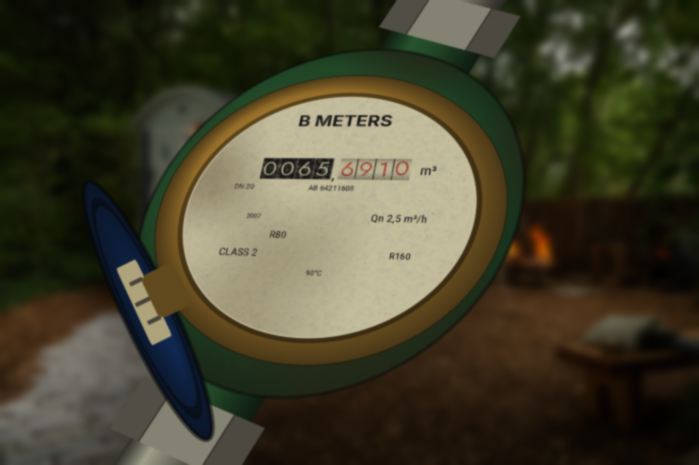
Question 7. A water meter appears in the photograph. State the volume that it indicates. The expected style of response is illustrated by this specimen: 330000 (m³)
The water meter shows 65.6910 (m³)
